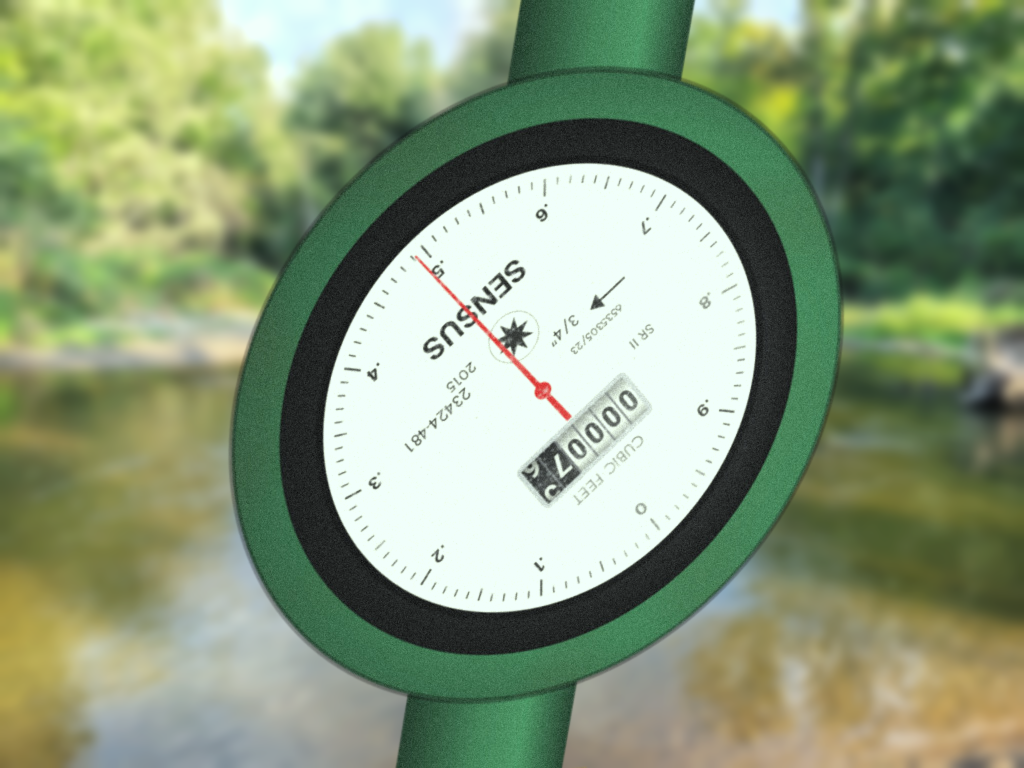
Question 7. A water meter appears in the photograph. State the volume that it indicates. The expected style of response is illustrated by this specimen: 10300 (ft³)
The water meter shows 75.49 (ft³)
